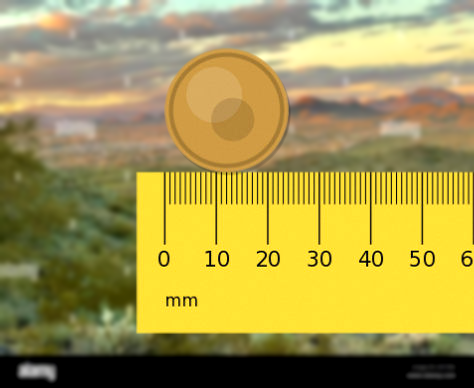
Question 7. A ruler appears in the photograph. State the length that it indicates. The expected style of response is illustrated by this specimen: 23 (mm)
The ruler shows 24 (mm)
